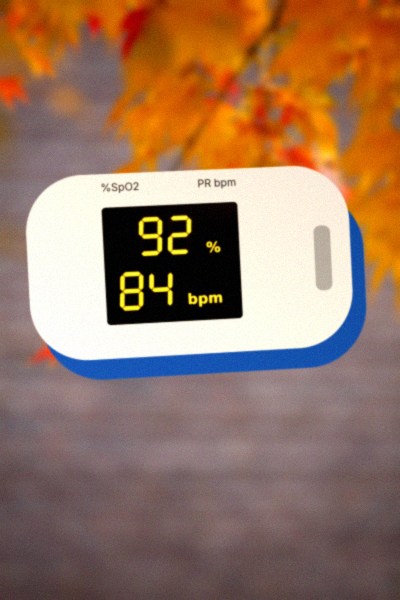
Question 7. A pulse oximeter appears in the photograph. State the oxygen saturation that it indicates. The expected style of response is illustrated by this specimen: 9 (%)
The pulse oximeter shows 92 (%)
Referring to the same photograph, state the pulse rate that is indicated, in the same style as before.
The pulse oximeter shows 84 (bpm)
